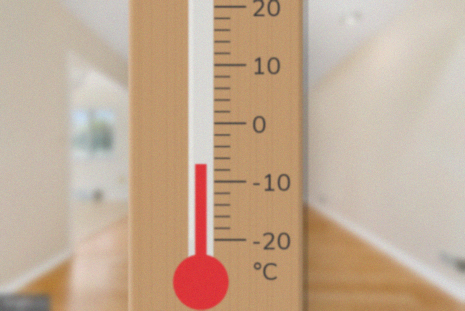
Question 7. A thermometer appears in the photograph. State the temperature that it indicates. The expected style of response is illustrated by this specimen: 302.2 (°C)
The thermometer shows -7 (°C)
